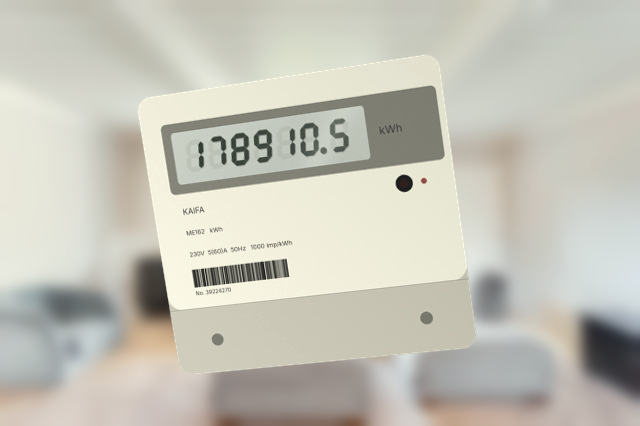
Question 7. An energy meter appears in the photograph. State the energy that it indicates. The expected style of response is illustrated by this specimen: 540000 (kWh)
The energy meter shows 178910.5 (kWh)
